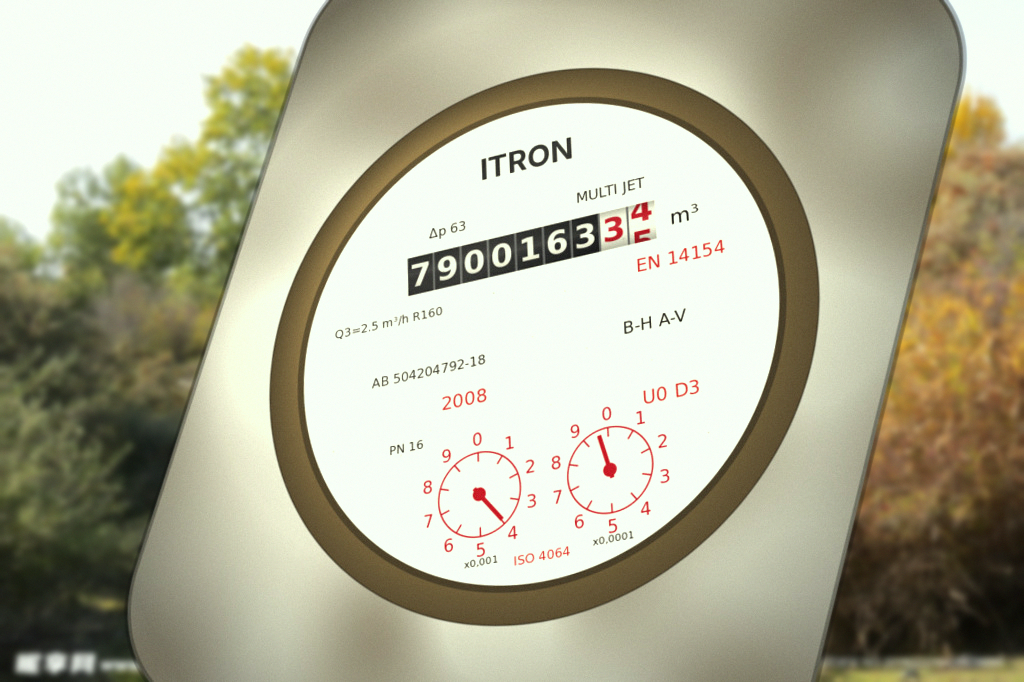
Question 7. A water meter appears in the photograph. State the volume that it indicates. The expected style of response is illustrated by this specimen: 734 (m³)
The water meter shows 7900163.3439 (m³)
